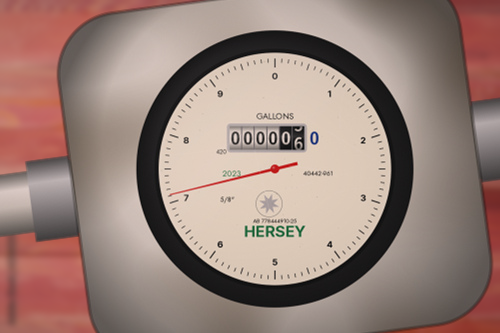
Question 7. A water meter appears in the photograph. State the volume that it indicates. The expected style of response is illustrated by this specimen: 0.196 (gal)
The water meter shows 57.1 (gal)
